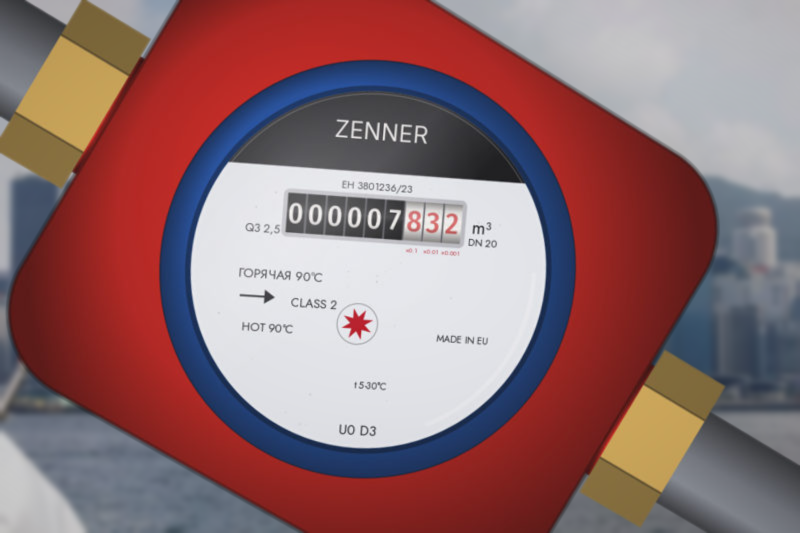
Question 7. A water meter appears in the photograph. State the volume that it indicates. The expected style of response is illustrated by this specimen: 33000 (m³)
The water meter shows 7.832 (m³)
